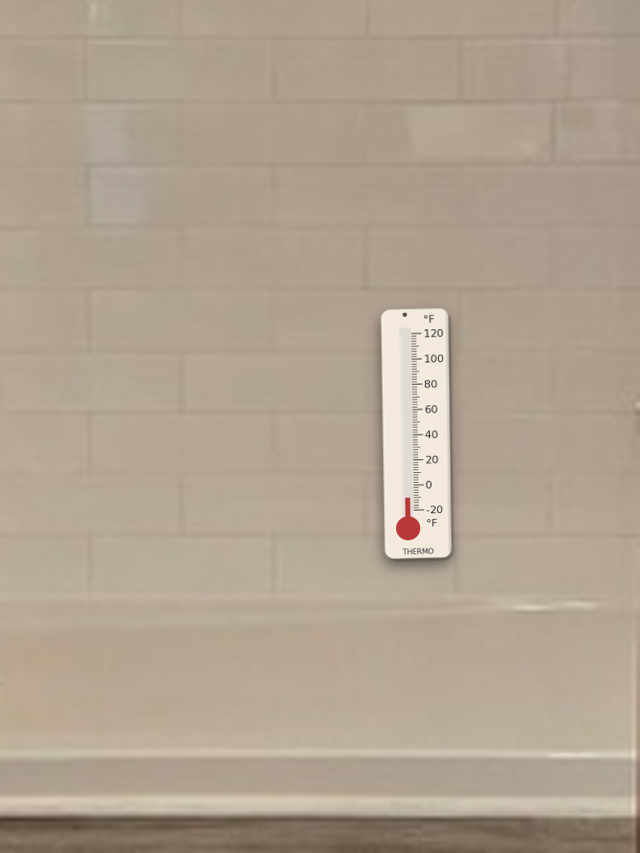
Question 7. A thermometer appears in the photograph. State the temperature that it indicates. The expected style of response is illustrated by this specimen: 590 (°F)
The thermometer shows -10 (°F)
